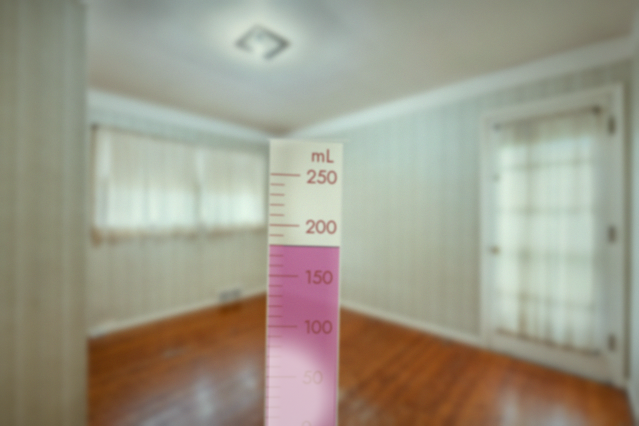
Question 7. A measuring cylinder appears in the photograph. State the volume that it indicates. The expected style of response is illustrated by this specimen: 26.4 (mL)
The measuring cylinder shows 180 (mL)
